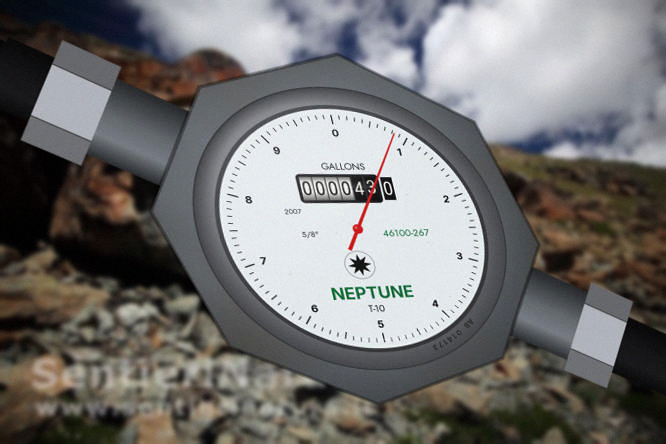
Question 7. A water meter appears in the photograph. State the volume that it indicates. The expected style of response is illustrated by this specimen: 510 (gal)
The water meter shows 430.8 (gal)
